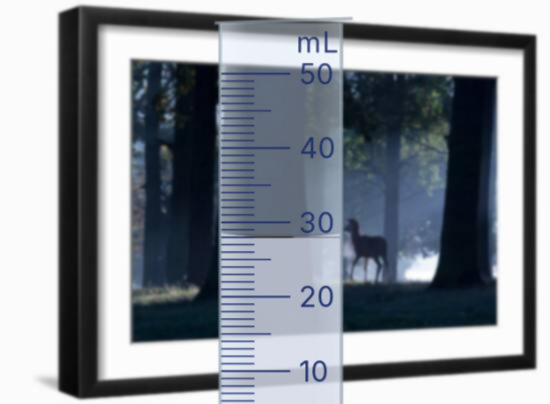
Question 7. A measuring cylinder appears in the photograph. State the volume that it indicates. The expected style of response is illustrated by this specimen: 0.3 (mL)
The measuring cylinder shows 28 (mL)
